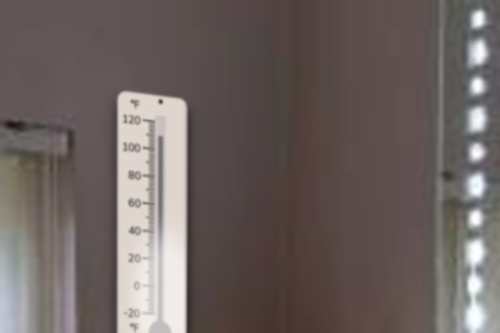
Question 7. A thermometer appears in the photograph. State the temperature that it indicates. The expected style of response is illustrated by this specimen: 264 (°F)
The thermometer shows 110 (°F)
